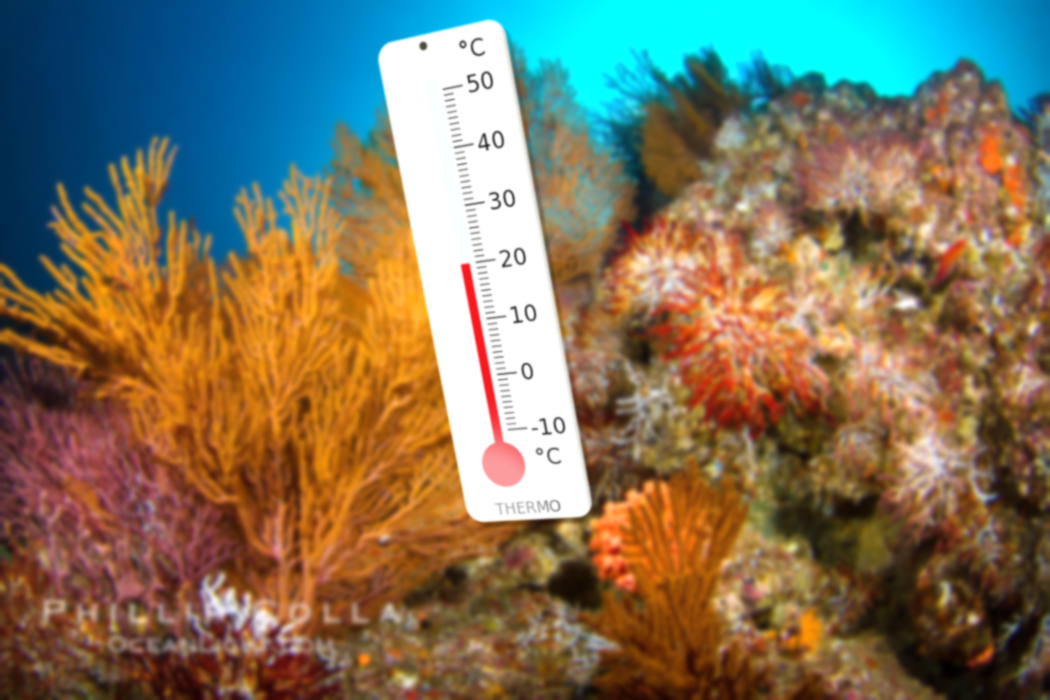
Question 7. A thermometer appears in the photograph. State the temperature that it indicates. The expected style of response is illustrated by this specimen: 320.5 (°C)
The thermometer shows 20 (°C)
